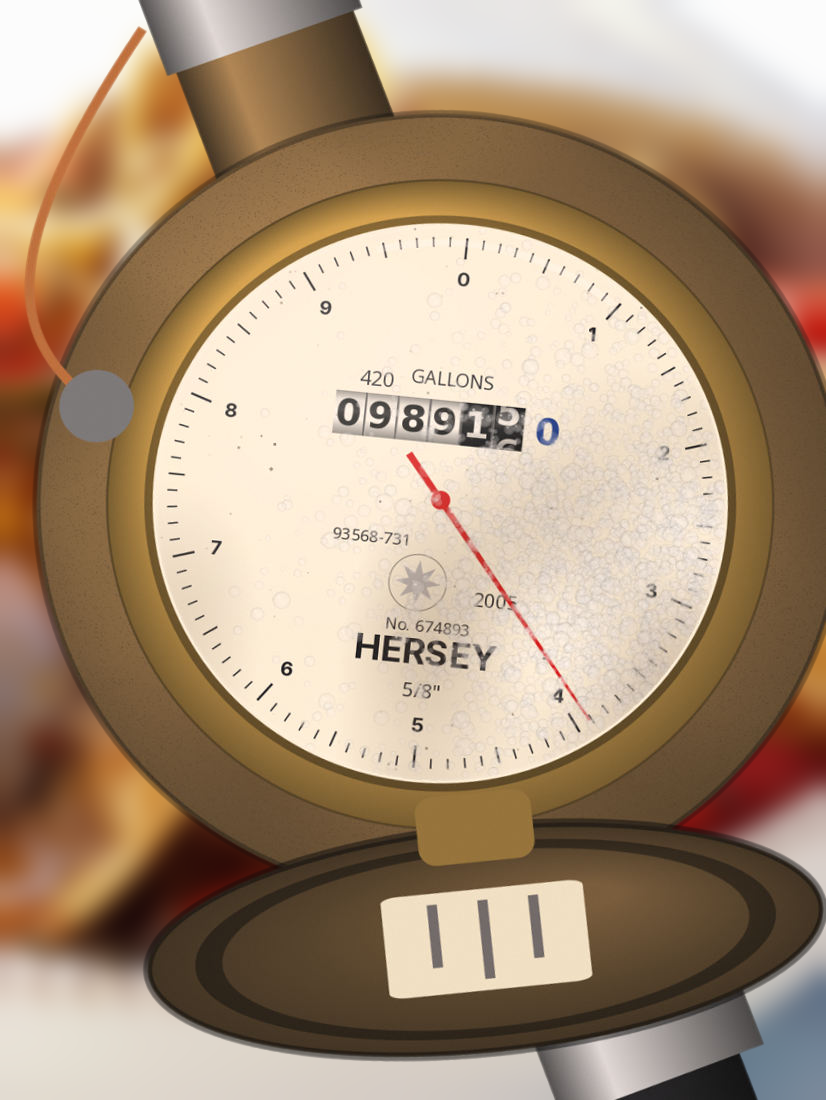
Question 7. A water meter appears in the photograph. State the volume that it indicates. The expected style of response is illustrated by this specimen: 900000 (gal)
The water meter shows 989153.9 (gal)
